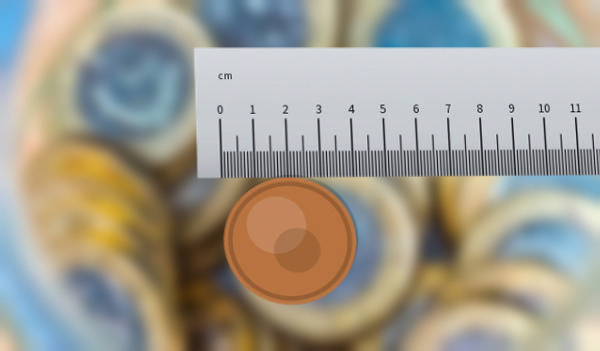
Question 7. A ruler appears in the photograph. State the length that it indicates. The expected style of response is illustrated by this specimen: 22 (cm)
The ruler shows 4 (cm)
